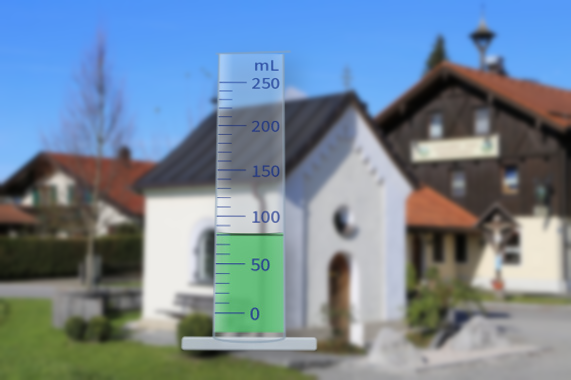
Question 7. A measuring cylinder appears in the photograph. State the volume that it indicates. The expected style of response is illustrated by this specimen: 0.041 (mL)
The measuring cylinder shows 80 (mL)
